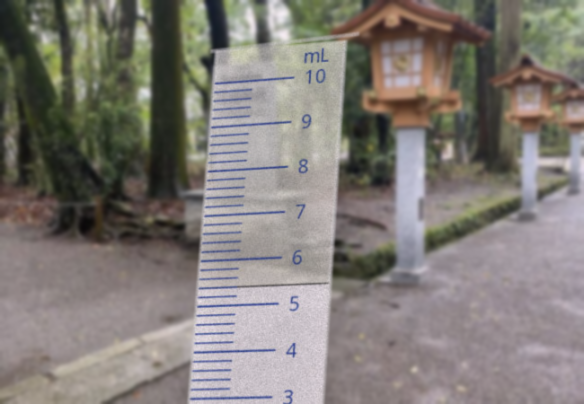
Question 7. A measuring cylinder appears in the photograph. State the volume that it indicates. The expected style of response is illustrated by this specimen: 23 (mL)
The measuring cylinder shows 5.4 (mL)
